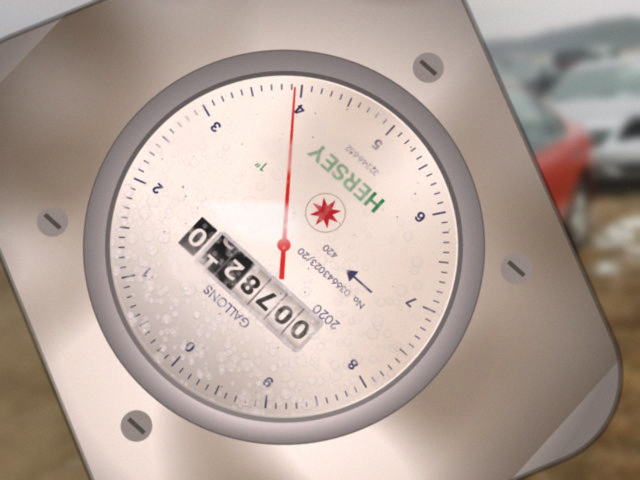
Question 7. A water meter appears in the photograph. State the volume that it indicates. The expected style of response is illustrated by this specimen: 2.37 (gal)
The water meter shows 78213.9 (gal)
